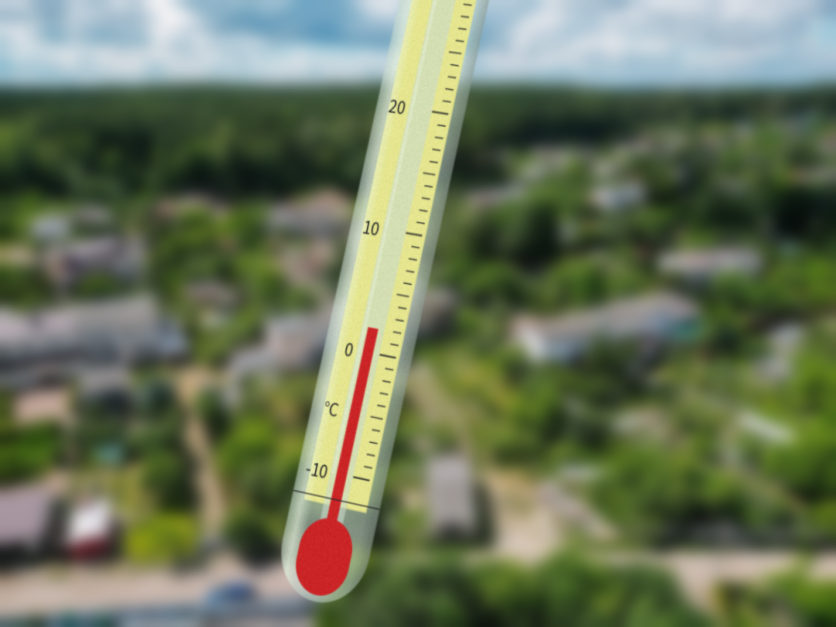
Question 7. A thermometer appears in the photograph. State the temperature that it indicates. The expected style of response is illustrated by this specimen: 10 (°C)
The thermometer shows 2 (°C)
